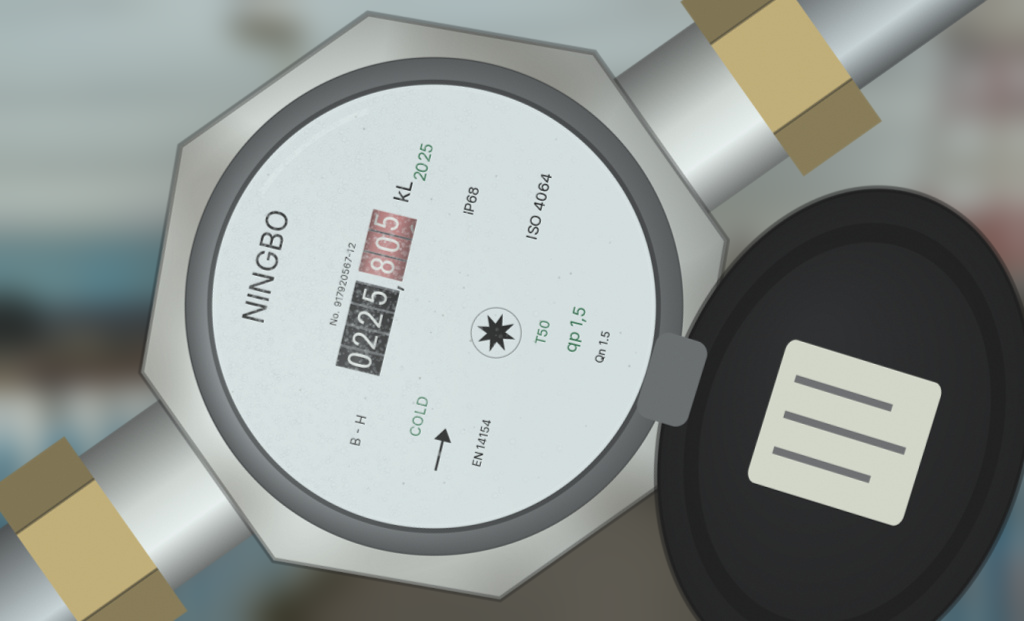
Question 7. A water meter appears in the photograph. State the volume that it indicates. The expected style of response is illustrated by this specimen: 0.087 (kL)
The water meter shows 225.805 (kL)
